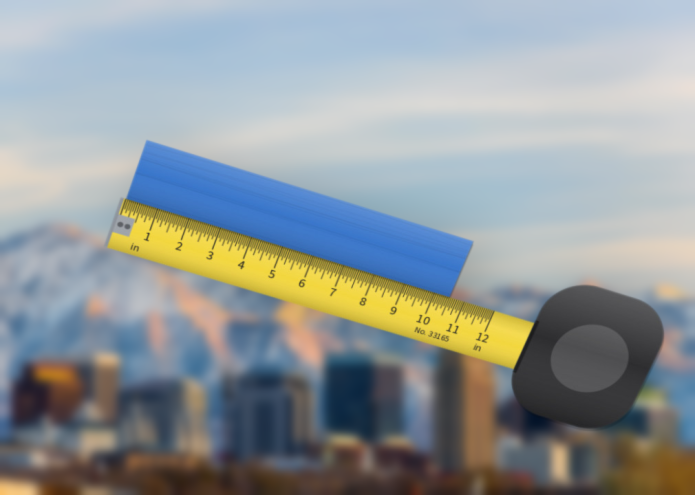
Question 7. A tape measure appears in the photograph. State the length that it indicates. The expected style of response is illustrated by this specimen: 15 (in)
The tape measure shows 10.5 (in)
